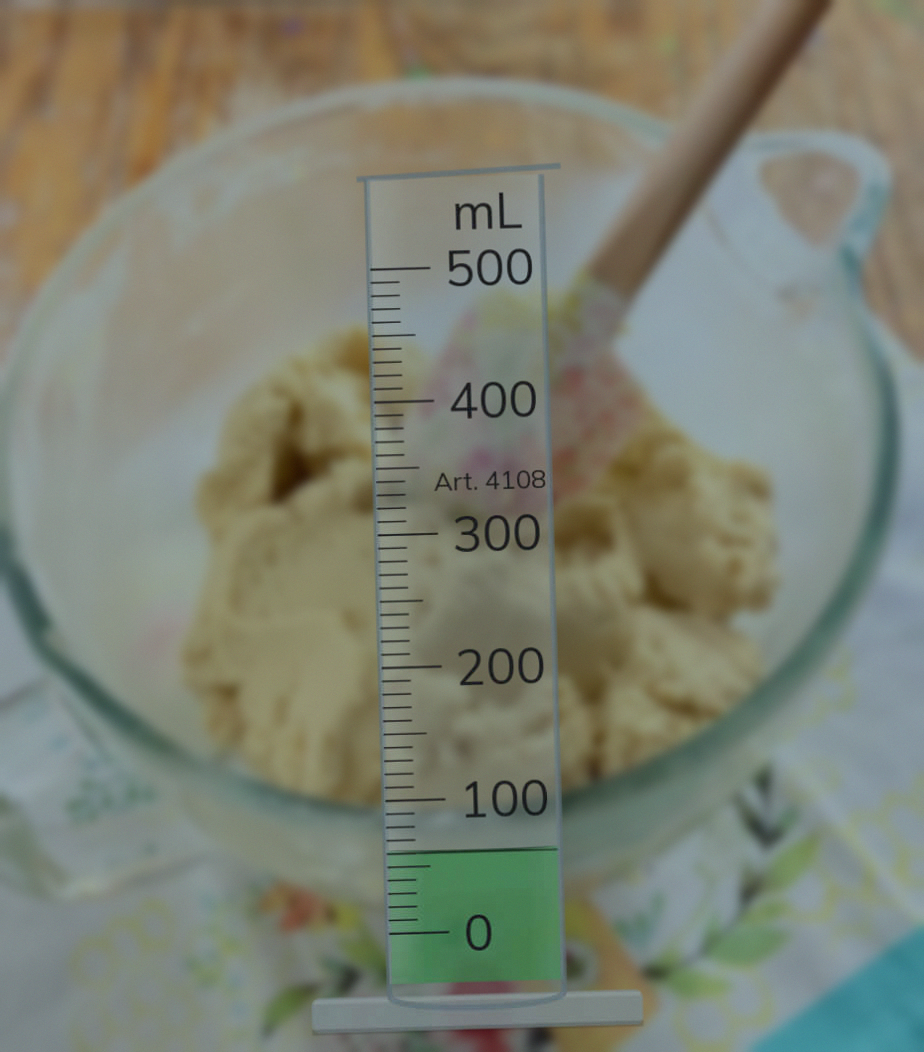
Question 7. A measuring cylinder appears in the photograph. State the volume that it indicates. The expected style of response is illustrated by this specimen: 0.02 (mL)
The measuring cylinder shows 60 (mL)
